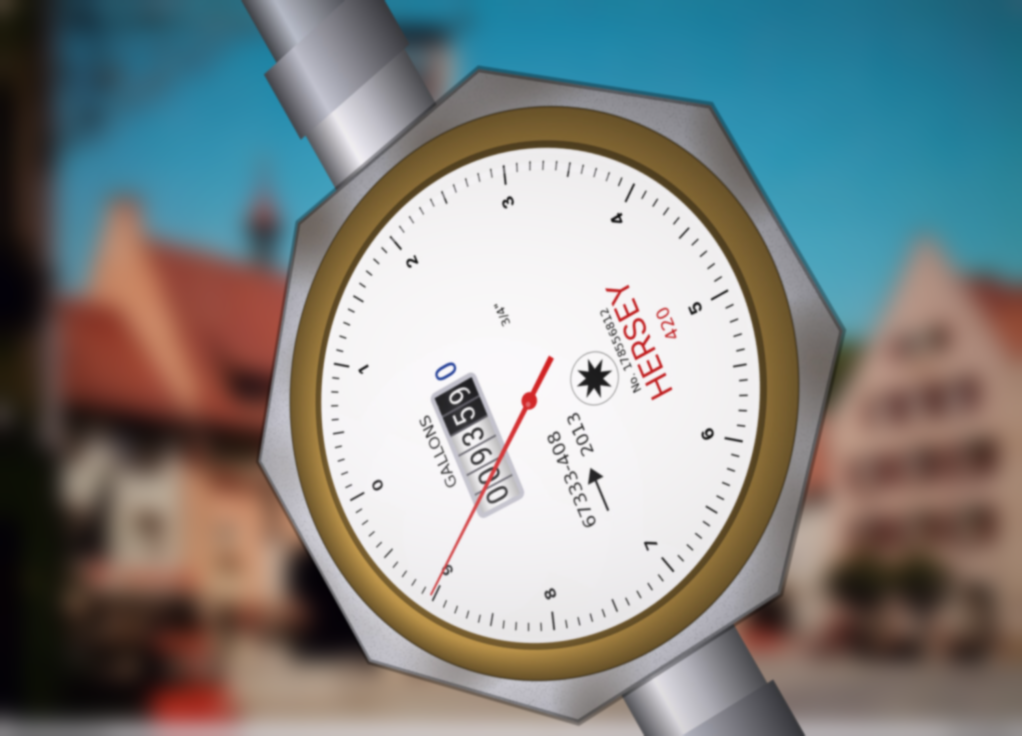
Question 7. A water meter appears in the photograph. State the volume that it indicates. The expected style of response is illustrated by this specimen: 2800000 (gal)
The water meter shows 93589.0 (gal)
